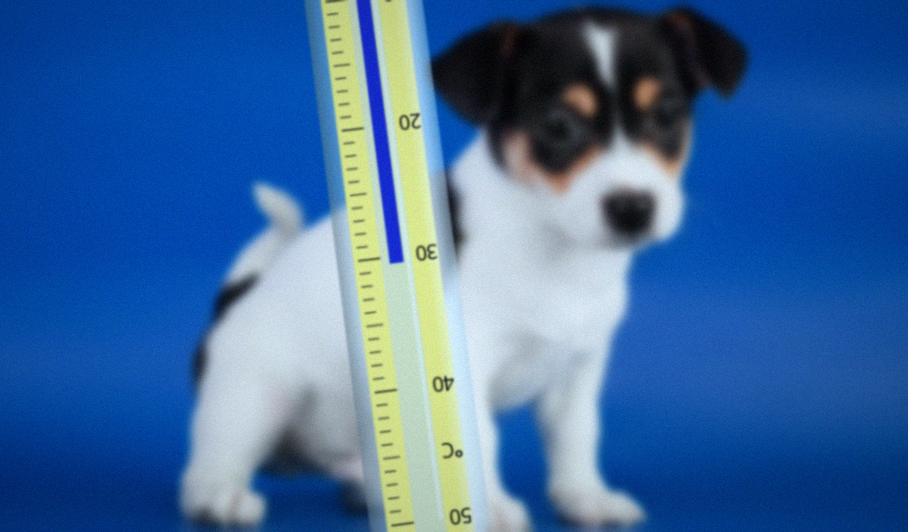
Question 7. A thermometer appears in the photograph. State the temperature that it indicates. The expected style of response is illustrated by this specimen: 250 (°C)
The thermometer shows 30.5 (°C)
